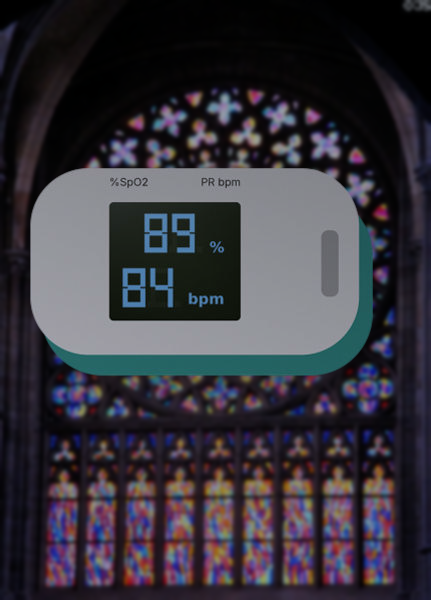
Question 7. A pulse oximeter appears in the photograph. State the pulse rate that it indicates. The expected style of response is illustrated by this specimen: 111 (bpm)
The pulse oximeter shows 84 (bpm)
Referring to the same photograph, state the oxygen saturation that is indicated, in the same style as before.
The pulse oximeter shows 89 (%)
